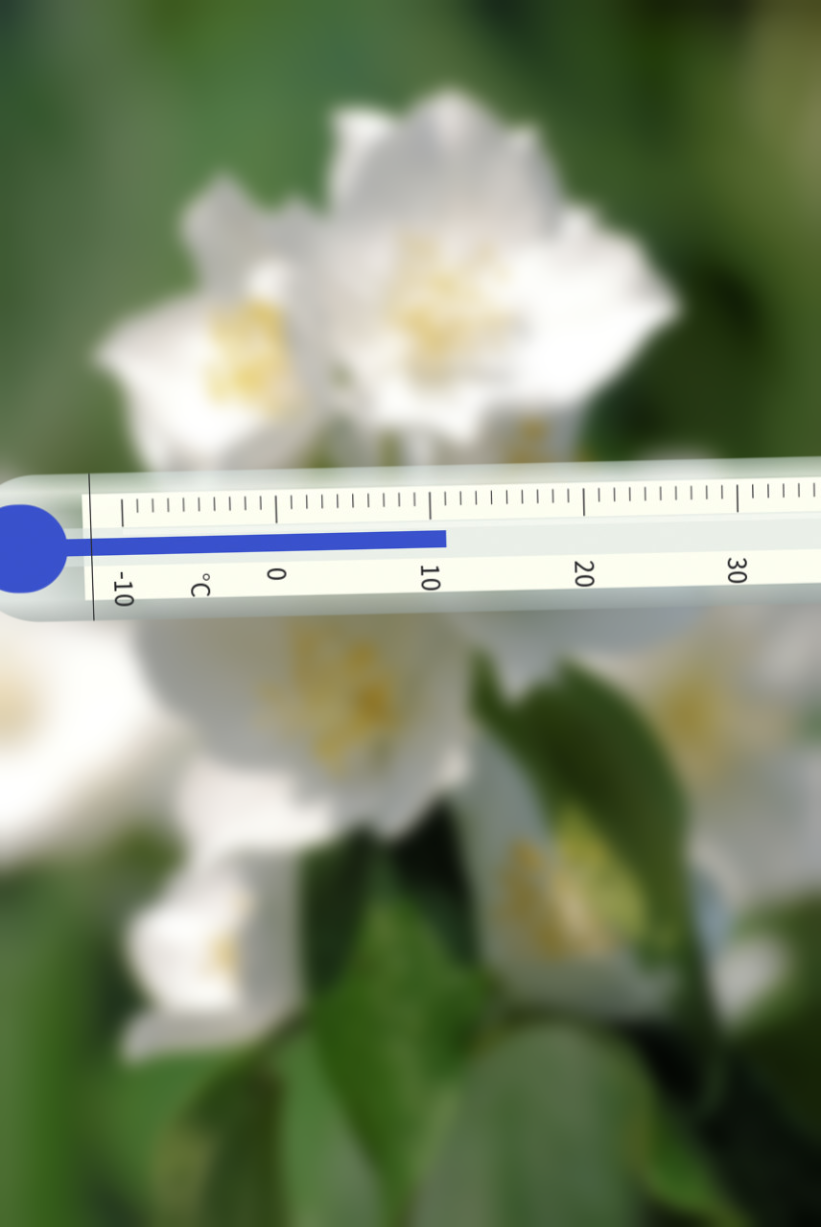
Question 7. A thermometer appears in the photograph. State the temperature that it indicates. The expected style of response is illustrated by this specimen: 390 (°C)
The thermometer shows 11 (°C)
